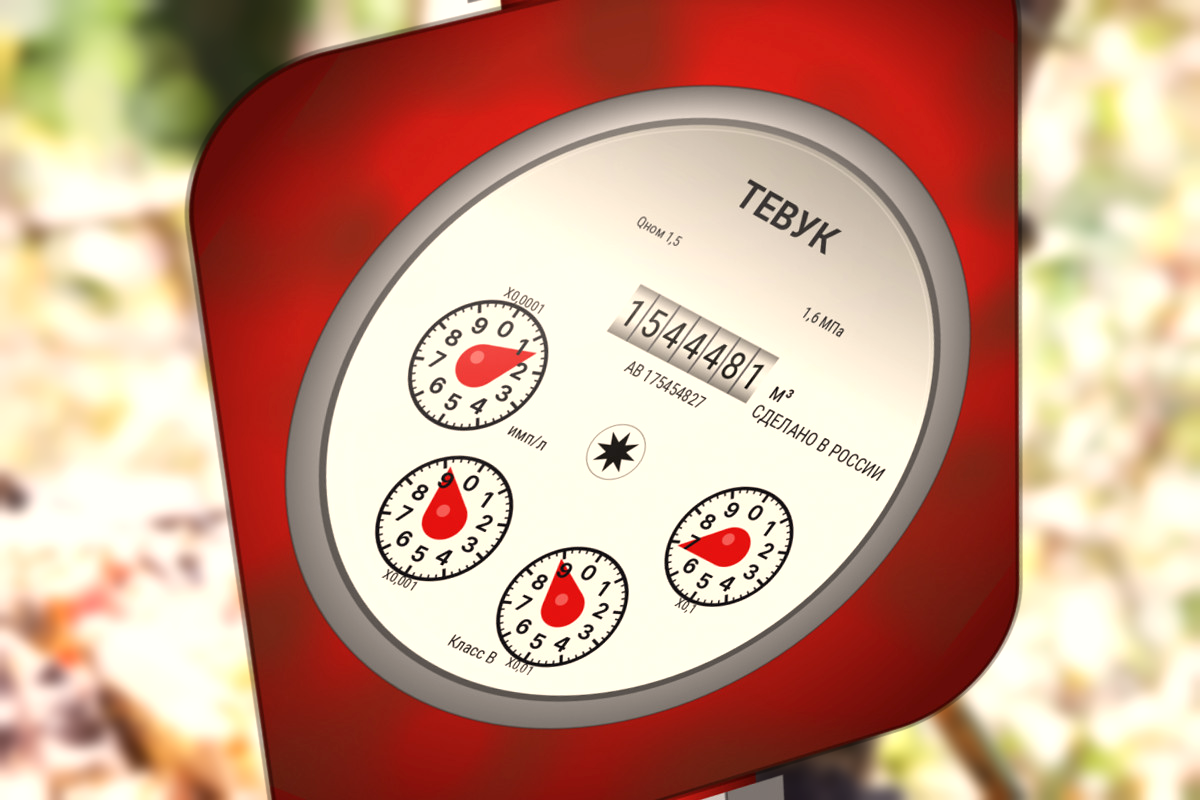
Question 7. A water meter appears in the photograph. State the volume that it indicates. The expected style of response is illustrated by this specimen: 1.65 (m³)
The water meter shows 1544481.6891 (m³)
